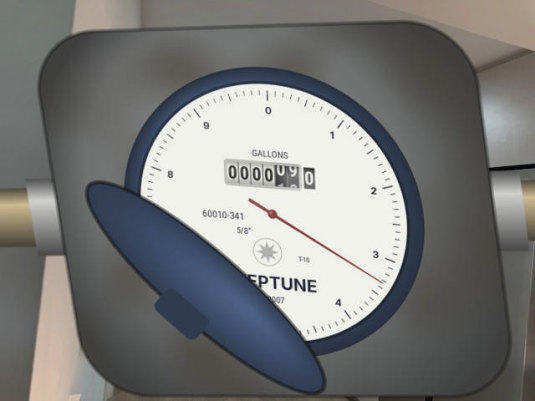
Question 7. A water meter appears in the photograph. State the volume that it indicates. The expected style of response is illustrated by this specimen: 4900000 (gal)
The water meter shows 93.3 (gal)
